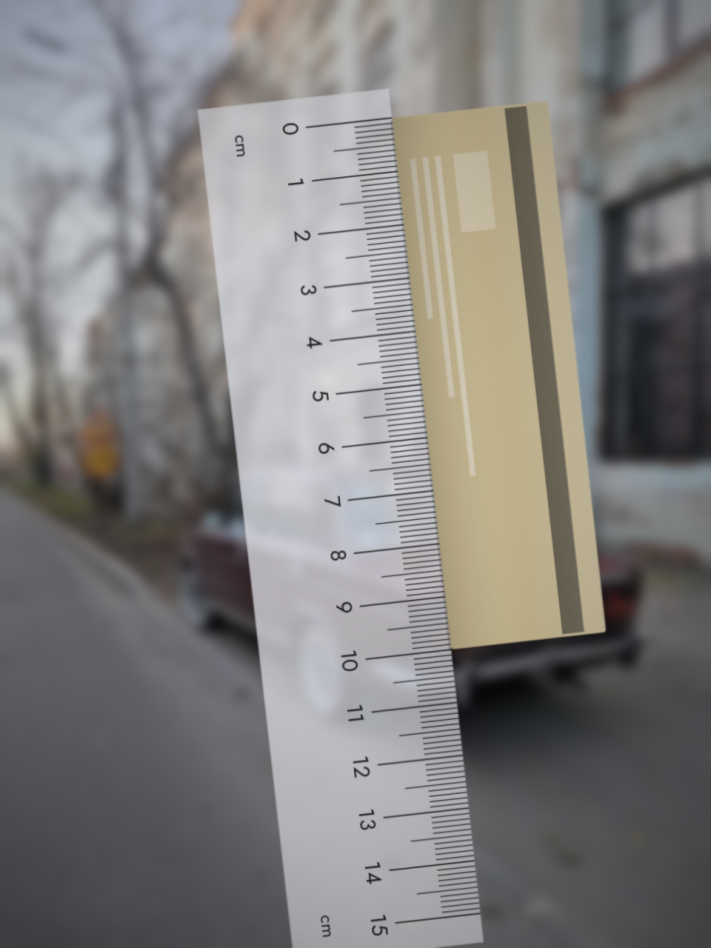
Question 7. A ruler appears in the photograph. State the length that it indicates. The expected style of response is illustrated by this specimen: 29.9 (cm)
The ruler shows 10 (cm)
